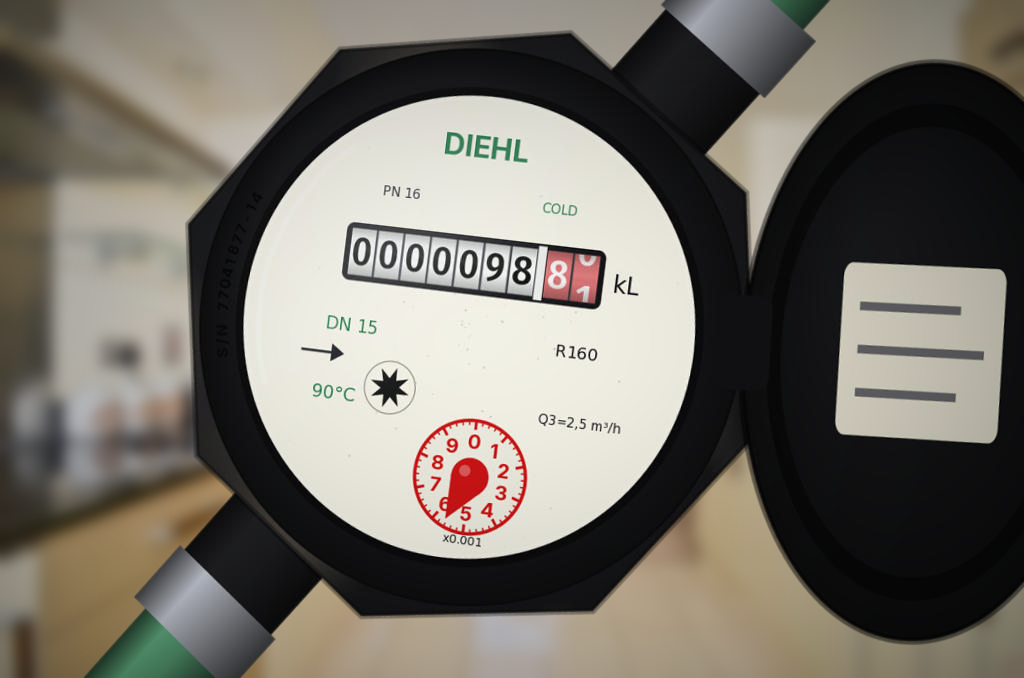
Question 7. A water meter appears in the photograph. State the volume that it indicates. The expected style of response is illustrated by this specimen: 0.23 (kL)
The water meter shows 98.805 (kL)
